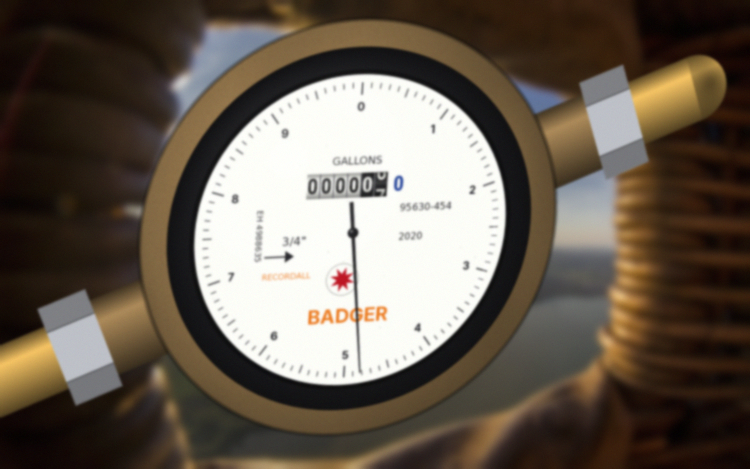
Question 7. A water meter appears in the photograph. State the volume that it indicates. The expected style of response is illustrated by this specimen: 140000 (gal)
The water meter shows 64.8 (gal)
